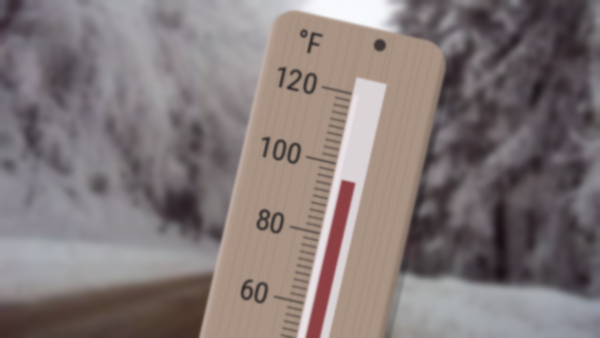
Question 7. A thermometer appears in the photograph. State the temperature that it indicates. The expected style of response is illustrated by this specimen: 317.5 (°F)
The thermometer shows 96 (°F)
